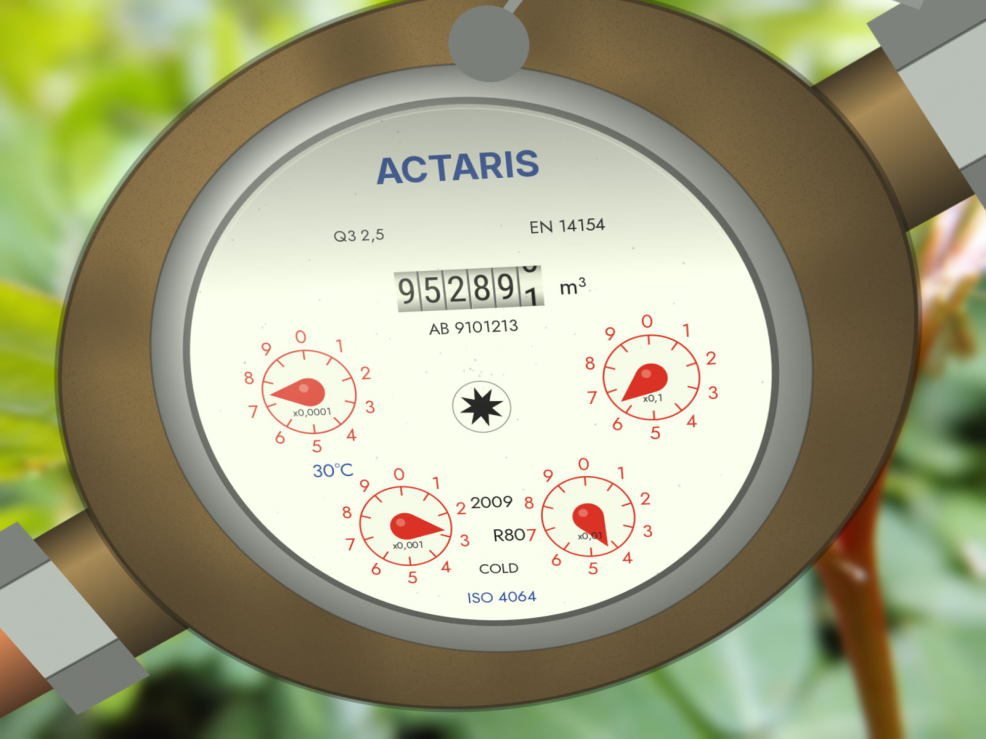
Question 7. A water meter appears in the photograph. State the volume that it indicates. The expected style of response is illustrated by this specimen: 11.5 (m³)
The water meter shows 952890.6427 (m³)
